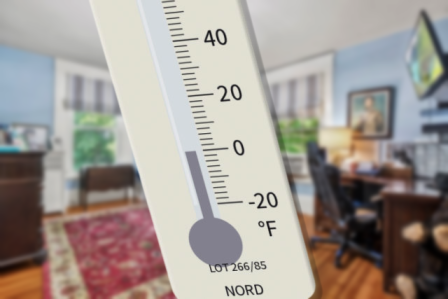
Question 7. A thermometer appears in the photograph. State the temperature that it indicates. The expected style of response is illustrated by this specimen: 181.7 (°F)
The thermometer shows 0 (°F)
